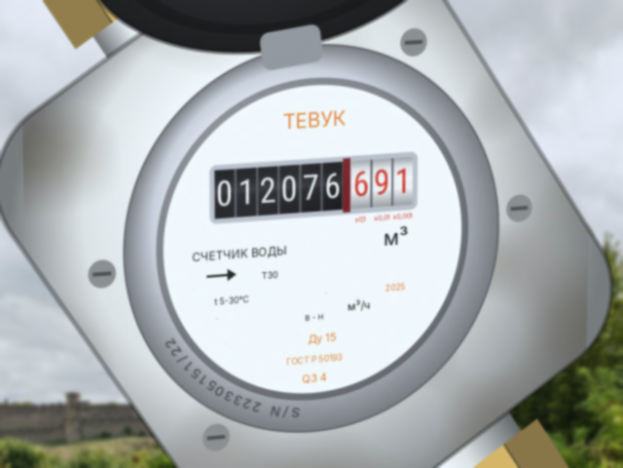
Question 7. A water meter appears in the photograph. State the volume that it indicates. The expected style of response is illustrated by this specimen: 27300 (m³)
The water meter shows 12076.691 (m³)
